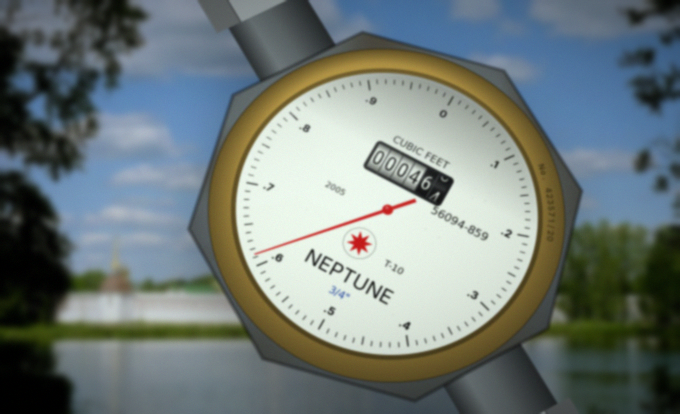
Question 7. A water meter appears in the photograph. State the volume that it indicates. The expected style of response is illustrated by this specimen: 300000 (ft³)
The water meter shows 463.61 (ft³)
